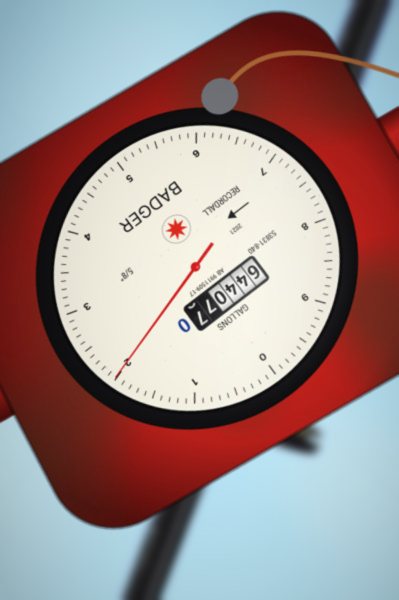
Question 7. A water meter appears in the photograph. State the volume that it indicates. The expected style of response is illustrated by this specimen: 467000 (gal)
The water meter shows 6440772.0 (gal)
